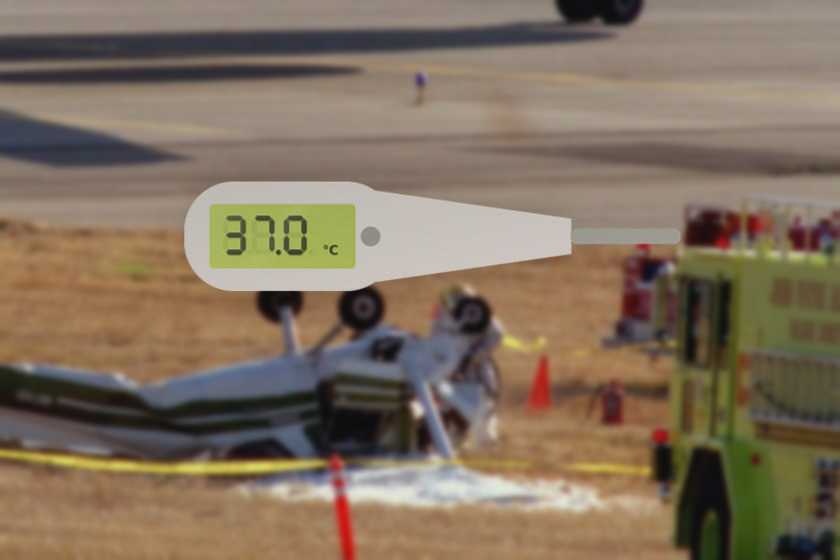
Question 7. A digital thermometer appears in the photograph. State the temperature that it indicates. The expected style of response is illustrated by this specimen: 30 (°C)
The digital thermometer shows 37.0 (°C)
